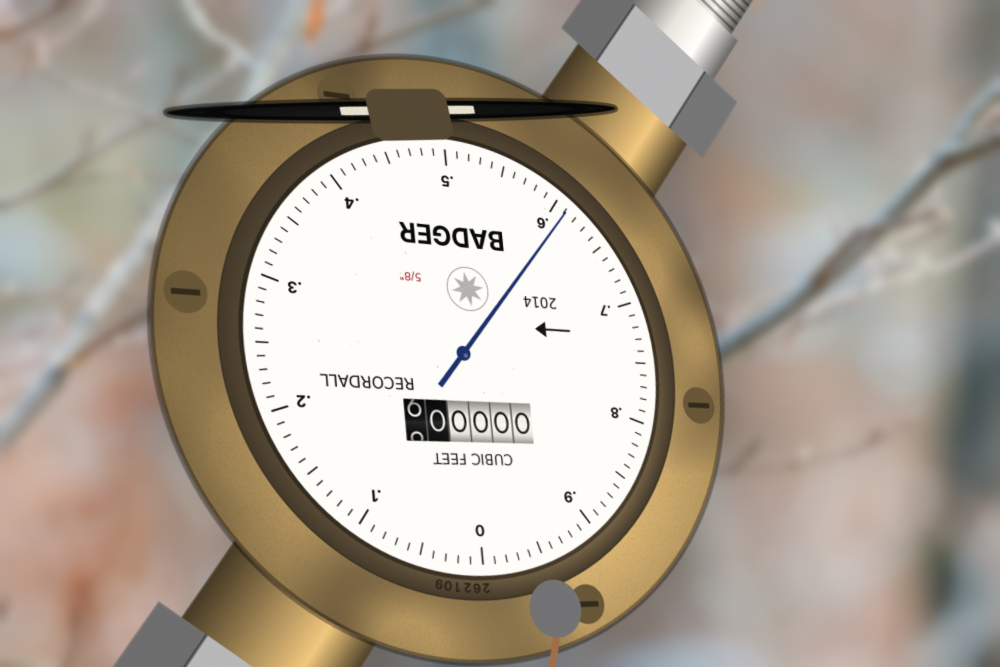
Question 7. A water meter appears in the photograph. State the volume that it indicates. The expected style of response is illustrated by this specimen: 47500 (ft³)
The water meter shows 8.61 (ft³)
